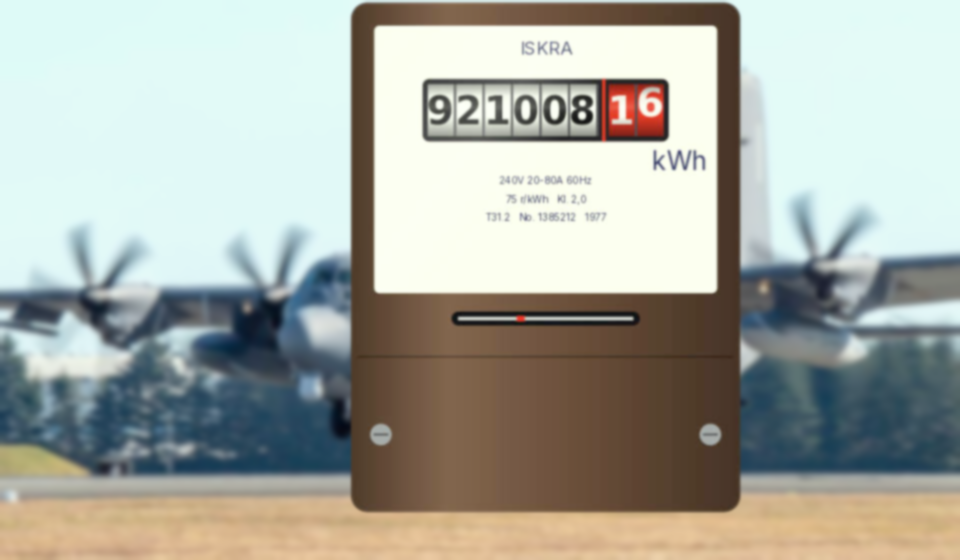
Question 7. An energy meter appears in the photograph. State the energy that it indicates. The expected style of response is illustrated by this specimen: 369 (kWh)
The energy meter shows 921008.16 (kWh)
